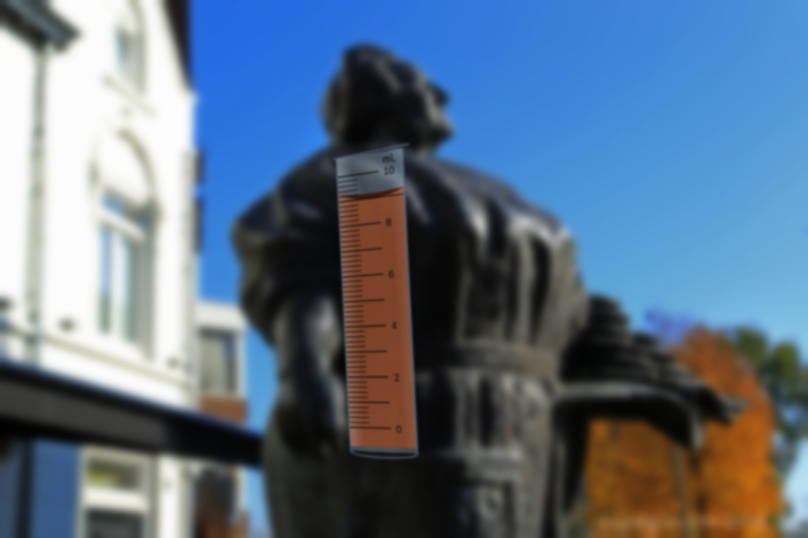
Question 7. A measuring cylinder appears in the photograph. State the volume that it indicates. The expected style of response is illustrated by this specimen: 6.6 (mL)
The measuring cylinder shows 9 (mL)
